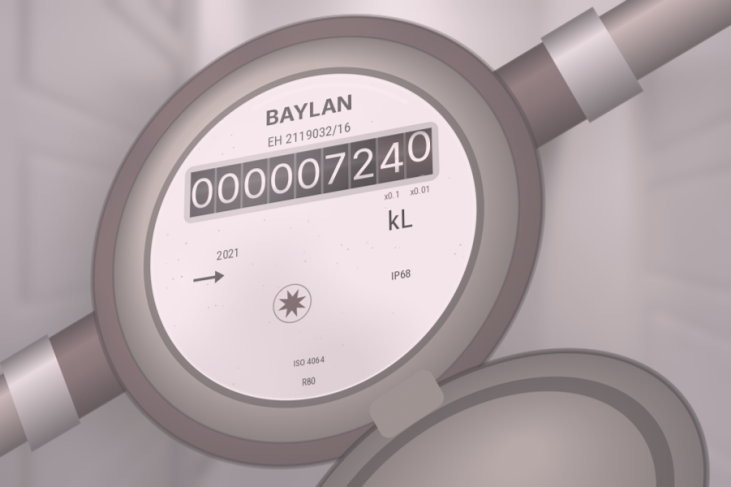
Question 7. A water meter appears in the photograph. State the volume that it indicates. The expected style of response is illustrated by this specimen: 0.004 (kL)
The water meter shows 72.40 (kL)
